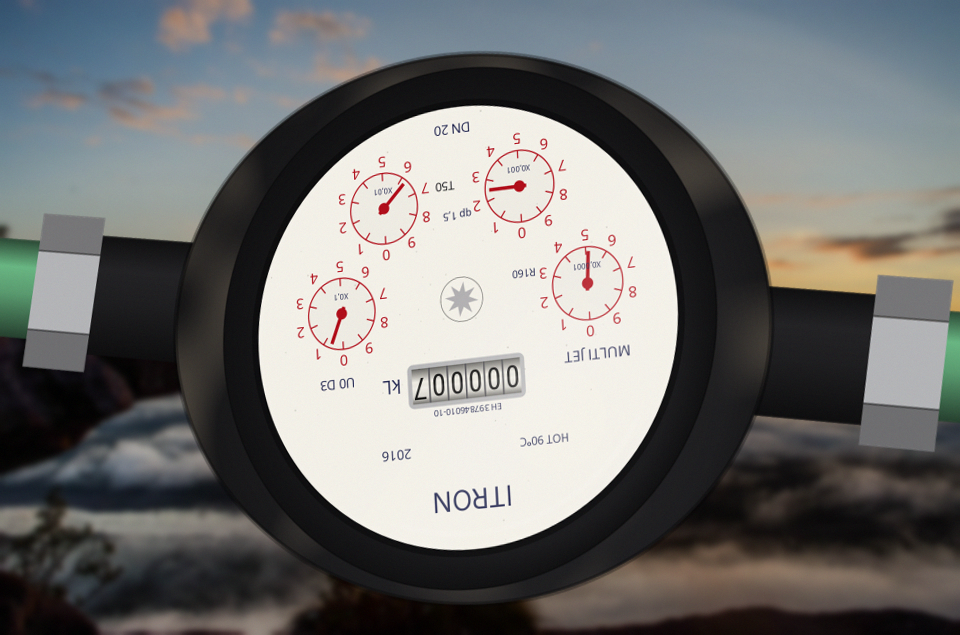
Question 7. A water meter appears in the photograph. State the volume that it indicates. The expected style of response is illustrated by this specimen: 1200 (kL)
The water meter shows 7.0625 (kL)
